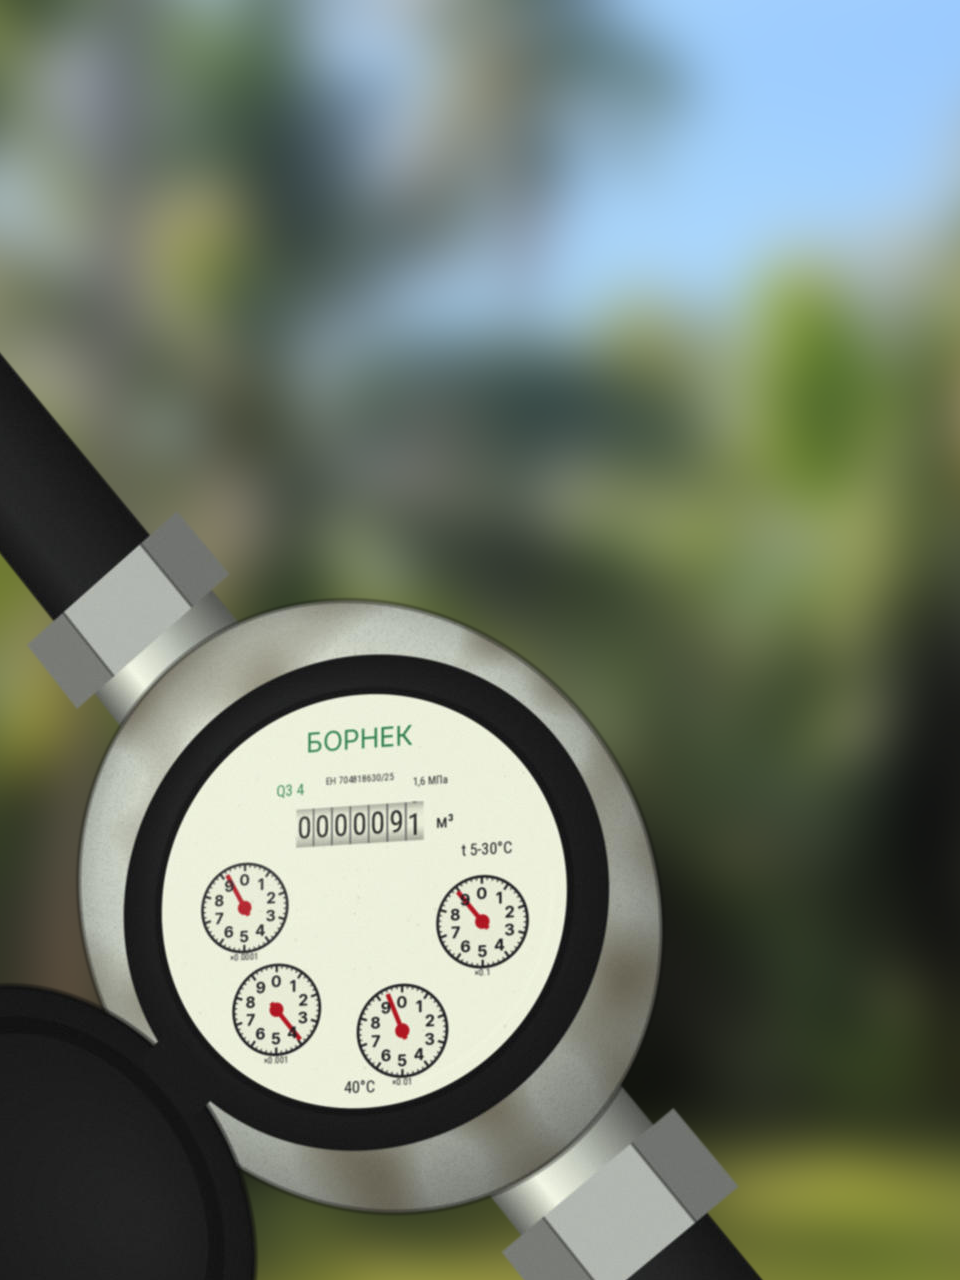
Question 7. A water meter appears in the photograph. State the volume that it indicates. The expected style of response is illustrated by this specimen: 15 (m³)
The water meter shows 90.8939 (m³)
